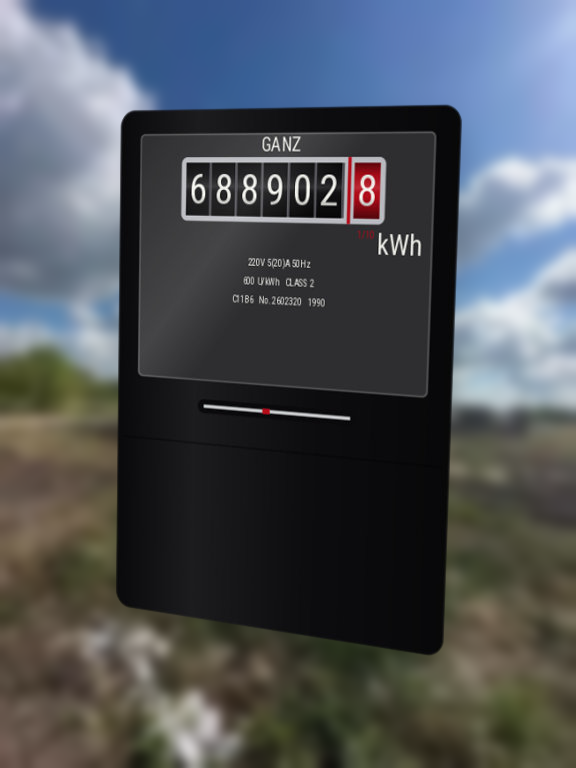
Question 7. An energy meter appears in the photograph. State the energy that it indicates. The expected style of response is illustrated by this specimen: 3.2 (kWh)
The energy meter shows 688902.8 (kWh)
